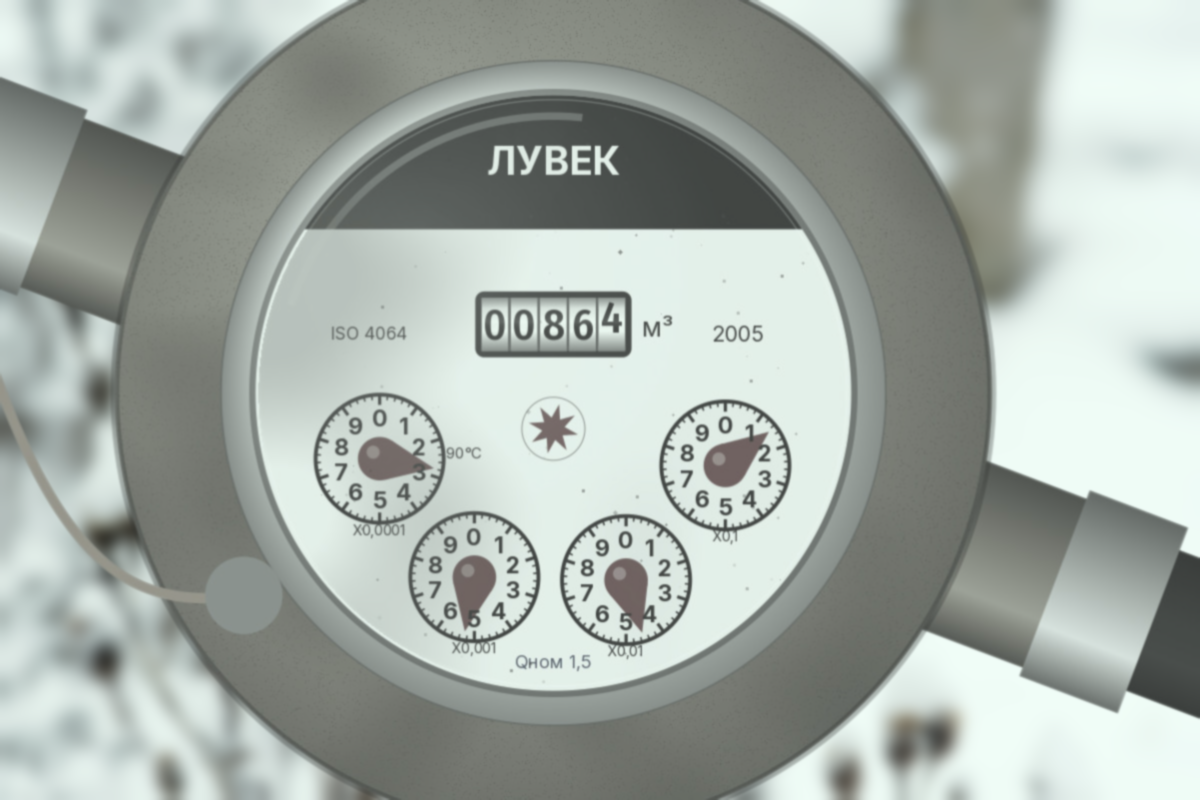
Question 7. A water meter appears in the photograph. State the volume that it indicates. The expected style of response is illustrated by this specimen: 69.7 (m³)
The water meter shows 864.1452 (m³)
